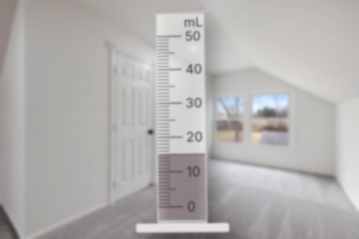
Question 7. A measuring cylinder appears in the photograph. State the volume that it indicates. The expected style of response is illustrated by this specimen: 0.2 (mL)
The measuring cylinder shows 15 (mL)
